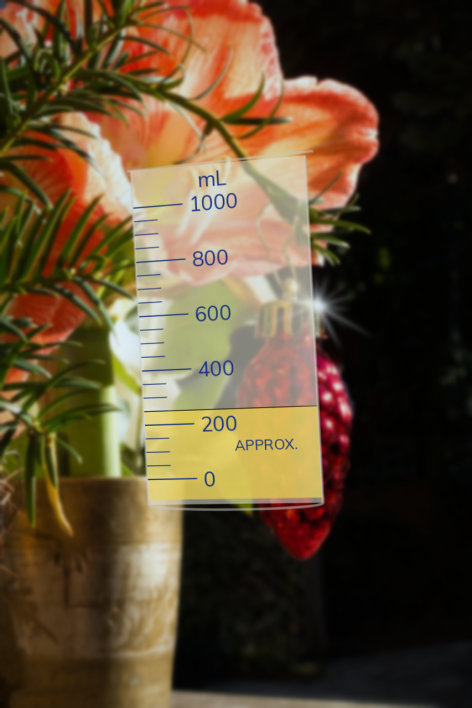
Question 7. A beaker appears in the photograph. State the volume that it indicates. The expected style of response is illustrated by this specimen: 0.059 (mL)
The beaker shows 250 (mL)
